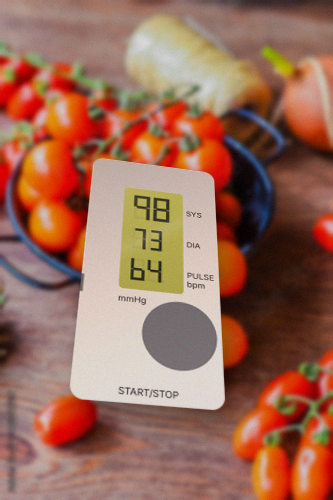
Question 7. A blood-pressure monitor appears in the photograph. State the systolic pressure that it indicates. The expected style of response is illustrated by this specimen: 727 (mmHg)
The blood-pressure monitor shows 98 (mmHg)
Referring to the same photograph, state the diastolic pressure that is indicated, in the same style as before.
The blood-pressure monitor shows 73 (mmHg)
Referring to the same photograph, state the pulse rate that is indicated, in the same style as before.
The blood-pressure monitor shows 64 (bpm)
